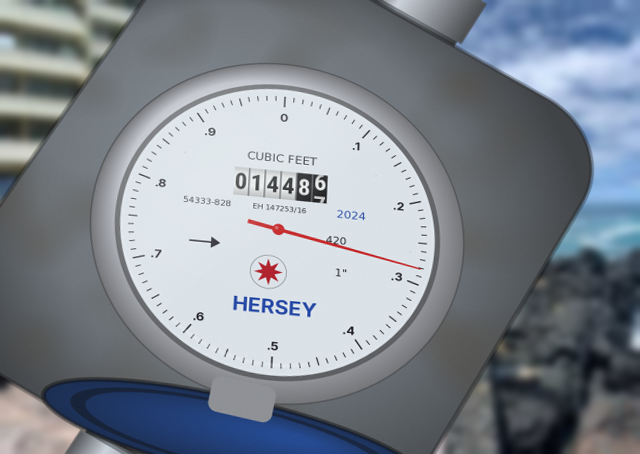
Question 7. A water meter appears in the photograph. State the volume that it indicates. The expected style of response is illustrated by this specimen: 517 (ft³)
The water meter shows 14486.28 (ft³)
